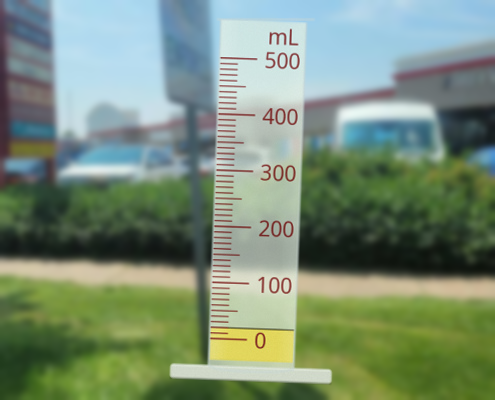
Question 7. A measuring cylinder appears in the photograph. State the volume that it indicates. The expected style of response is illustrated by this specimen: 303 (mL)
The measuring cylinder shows 20 (mL)
